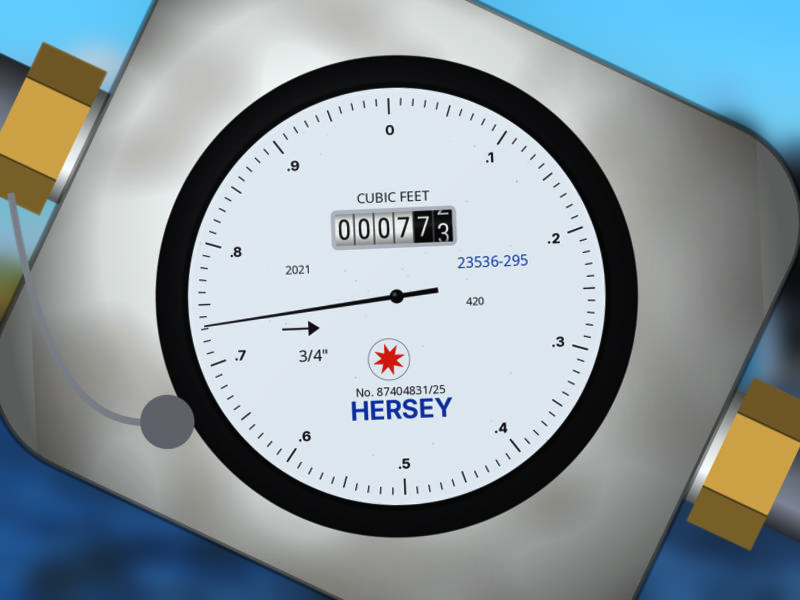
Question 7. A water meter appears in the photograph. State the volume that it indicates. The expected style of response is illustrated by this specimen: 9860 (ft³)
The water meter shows 772.73 (ft³)
